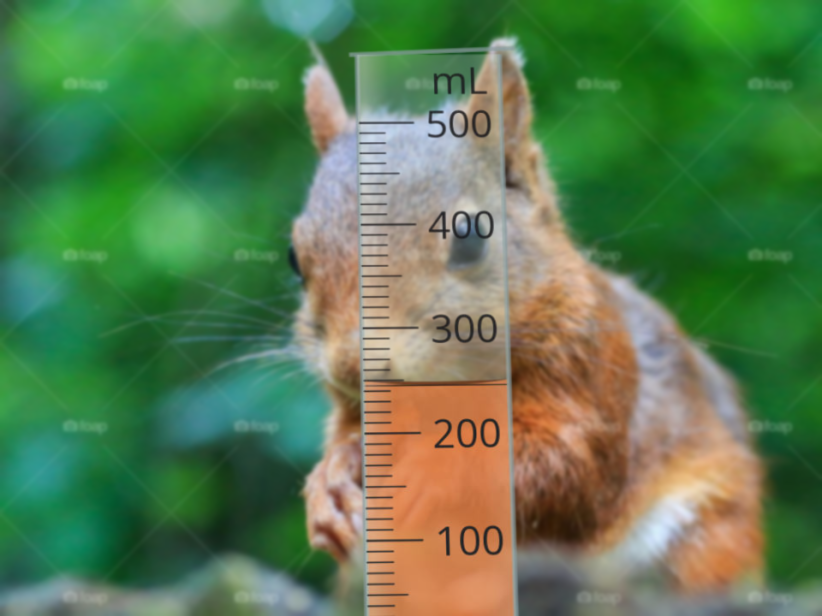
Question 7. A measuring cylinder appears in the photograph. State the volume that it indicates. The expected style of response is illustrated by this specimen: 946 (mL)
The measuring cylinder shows 245 (mL)
